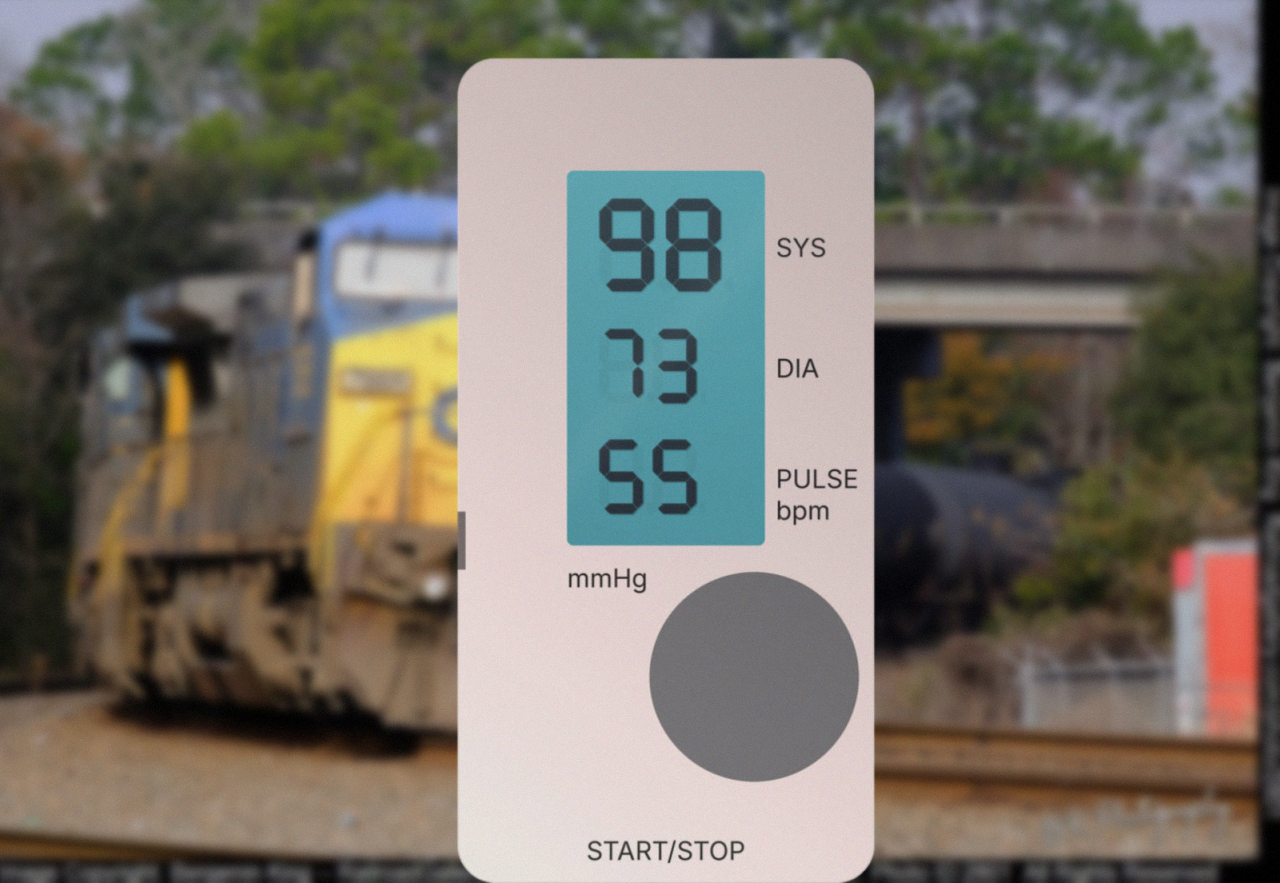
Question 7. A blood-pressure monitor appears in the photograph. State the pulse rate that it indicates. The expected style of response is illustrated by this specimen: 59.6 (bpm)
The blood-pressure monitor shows 55 (bpm)
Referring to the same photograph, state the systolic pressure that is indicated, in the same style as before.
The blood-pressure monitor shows 98 (mmHg)
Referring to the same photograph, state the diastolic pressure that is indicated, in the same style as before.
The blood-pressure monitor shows 73 (mmHg)
